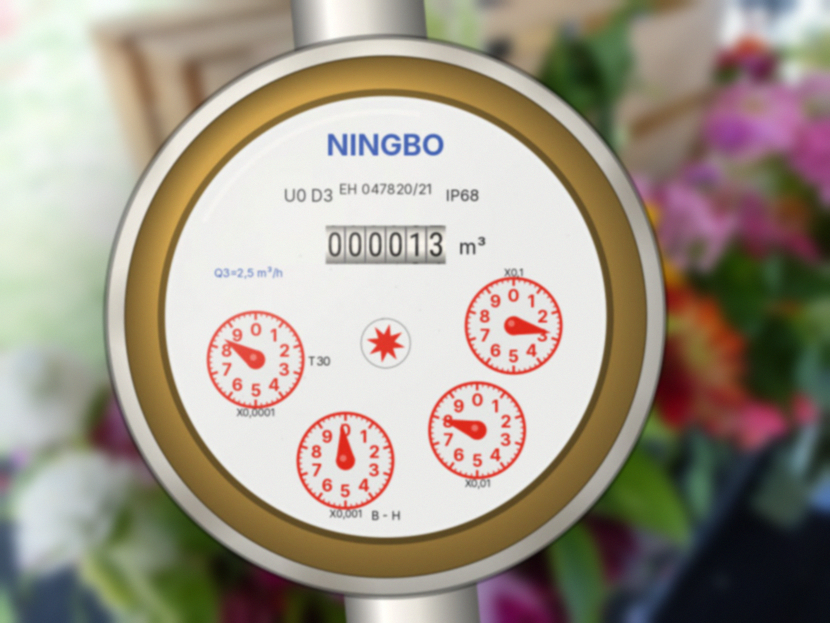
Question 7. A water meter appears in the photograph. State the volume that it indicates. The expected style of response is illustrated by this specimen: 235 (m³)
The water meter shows 13.2798 (m³)
